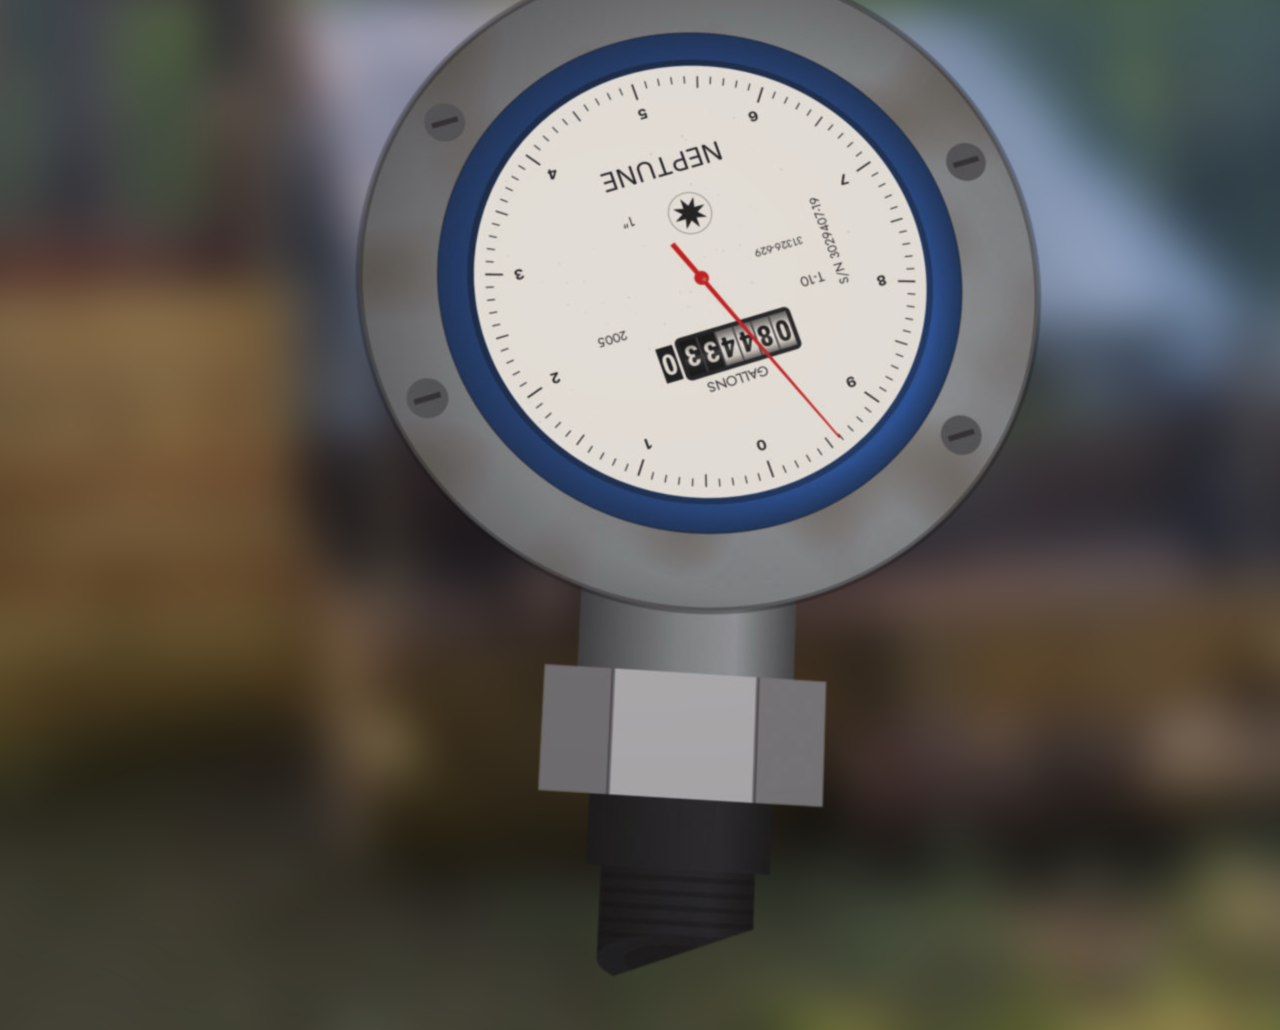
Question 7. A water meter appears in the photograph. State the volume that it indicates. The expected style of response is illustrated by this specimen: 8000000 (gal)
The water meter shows 844329.4 (gal)
